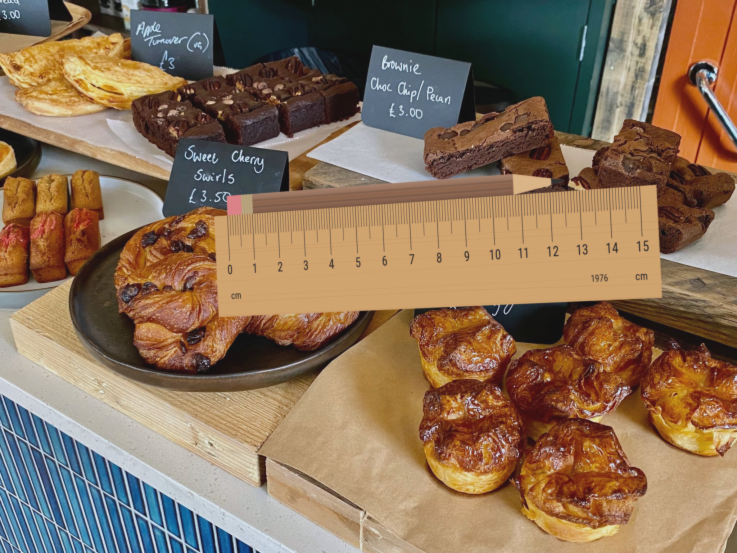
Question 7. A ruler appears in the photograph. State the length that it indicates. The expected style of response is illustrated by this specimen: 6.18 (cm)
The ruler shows 12.5 (cm)
